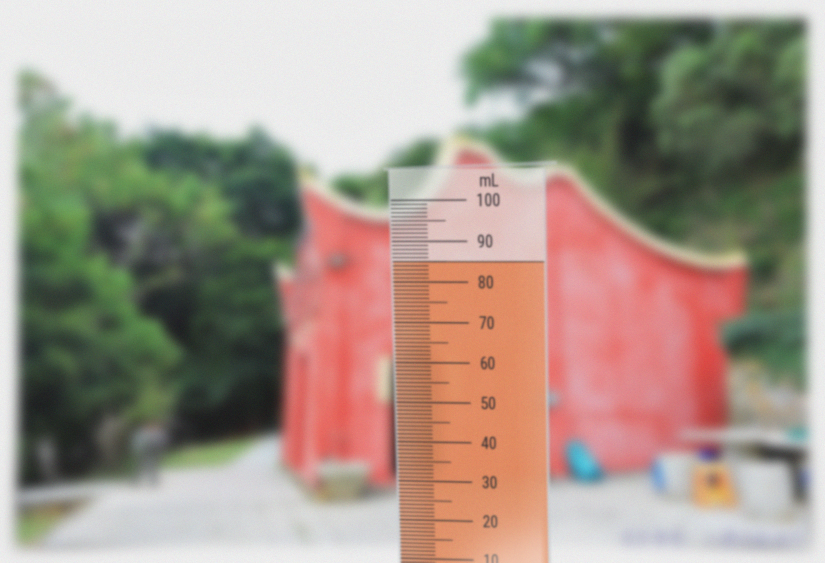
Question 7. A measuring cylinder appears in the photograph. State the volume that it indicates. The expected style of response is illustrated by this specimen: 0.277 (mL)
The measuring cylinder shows 85 (mL)
